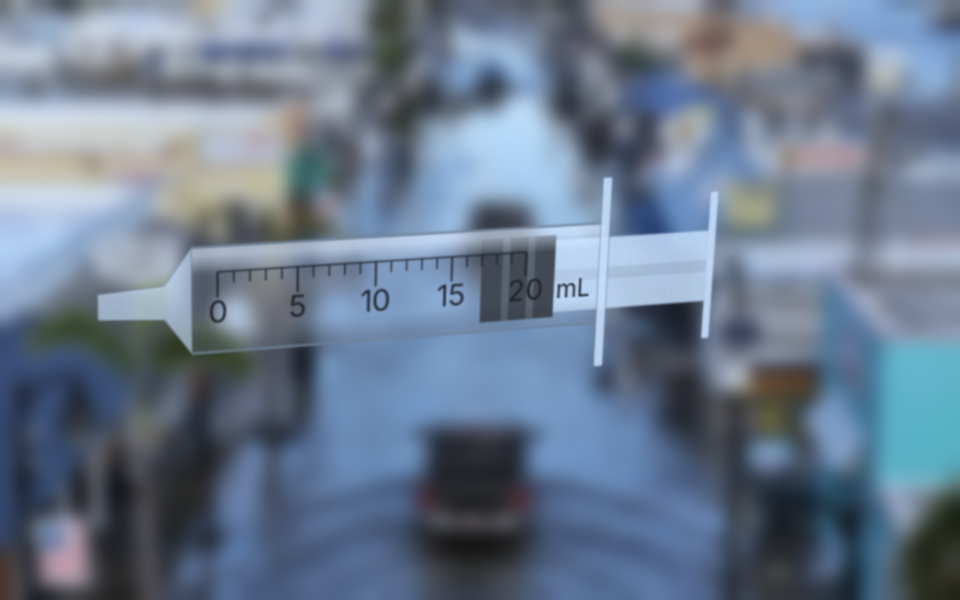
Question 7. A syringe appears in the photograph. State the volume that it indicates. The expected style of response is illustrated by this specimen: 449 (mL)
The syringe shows 17 (mL)
